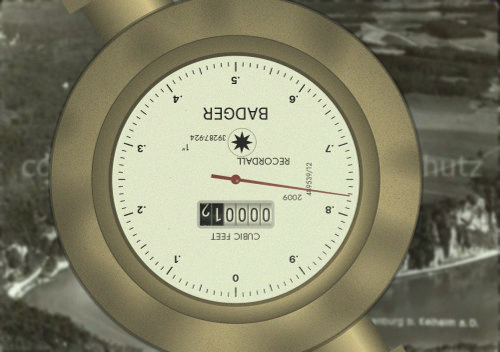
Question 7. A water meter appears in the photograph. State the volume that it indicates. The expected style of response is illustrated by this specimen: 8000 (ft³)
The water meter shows 11.77 (ft³)
